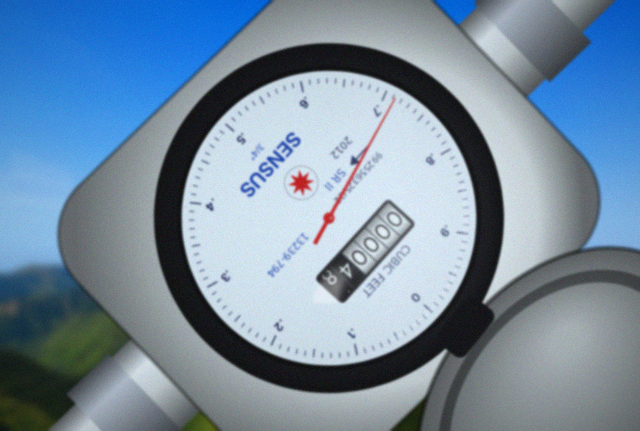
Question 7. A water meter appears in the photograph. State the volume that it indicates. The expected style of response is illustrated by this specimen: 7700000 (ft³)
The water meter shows 47.71 (ft³)
